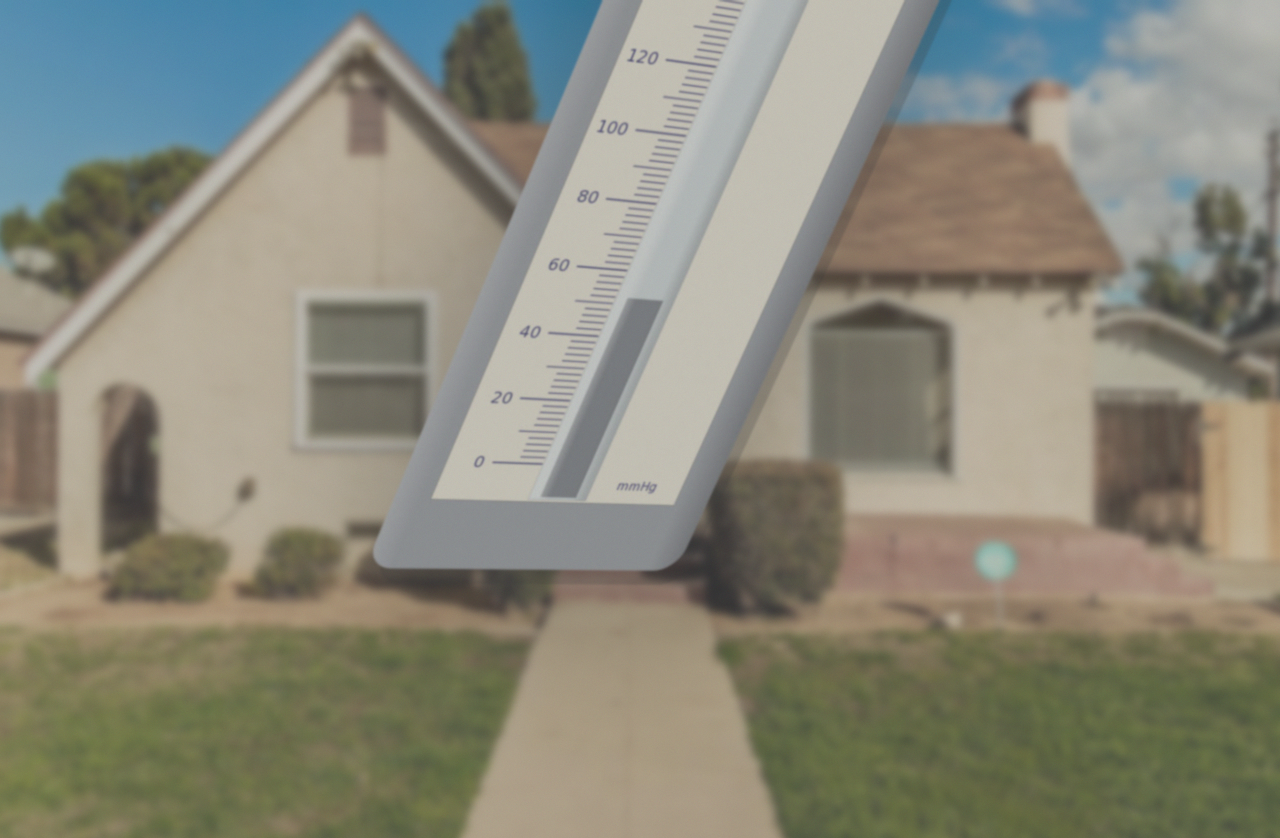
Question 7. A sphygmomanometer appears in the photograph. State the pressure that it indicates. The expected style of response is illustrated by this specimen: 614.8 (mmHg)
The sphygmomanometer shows 52 (mmHg)
